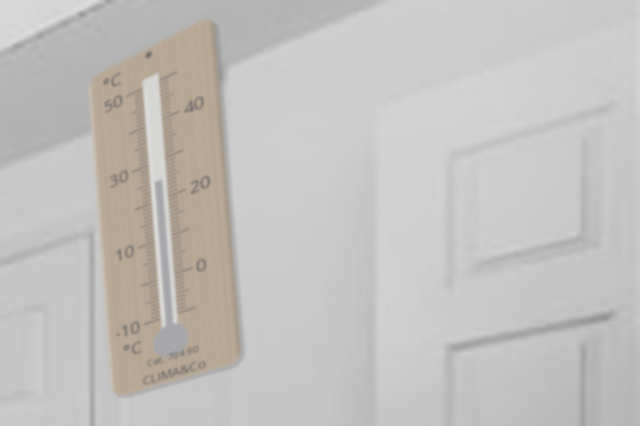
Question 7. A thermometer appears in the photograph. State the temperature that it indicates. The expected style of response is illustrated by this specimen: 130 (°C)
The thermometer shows 25 (°C)
